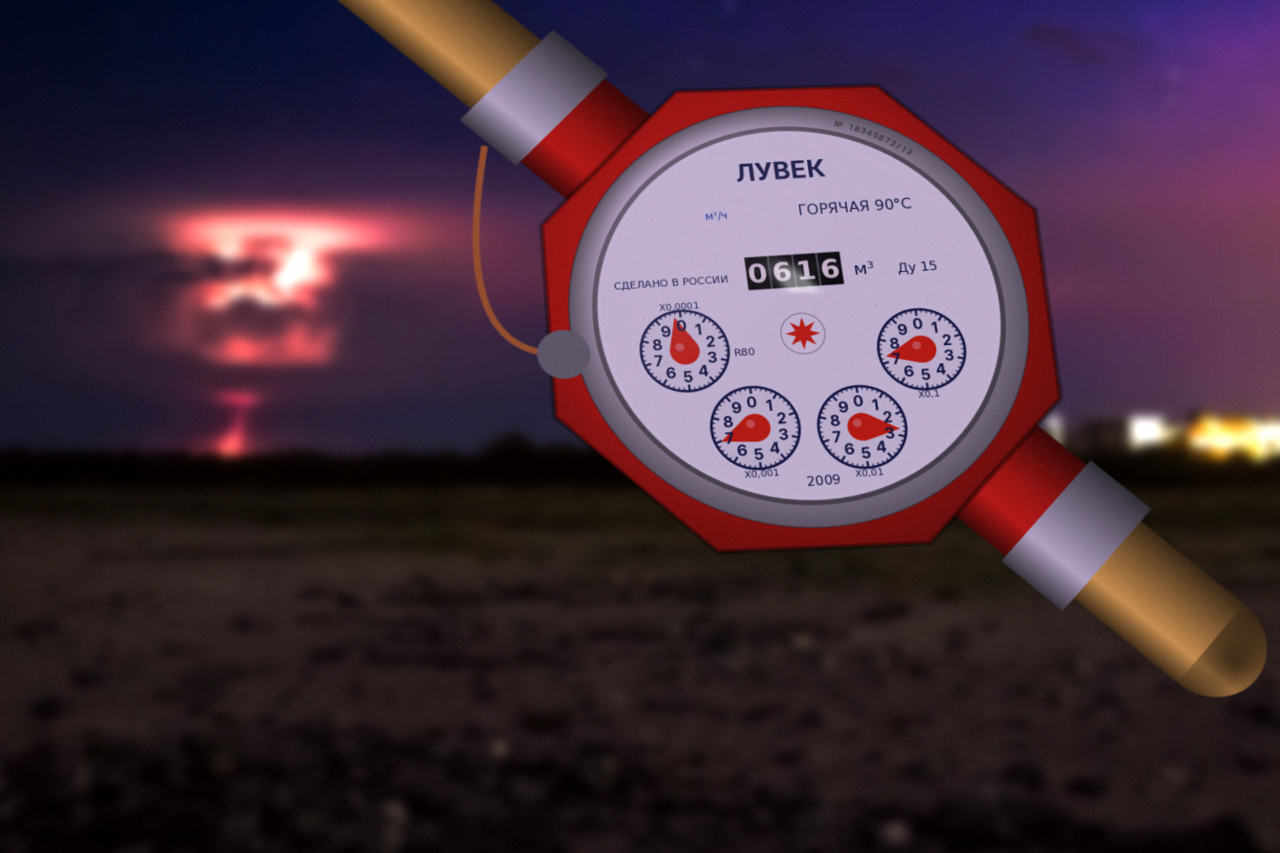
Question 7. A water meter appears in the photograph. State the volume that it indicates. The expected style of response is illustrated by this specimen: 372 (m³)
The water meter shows 616.7269 (m³)
